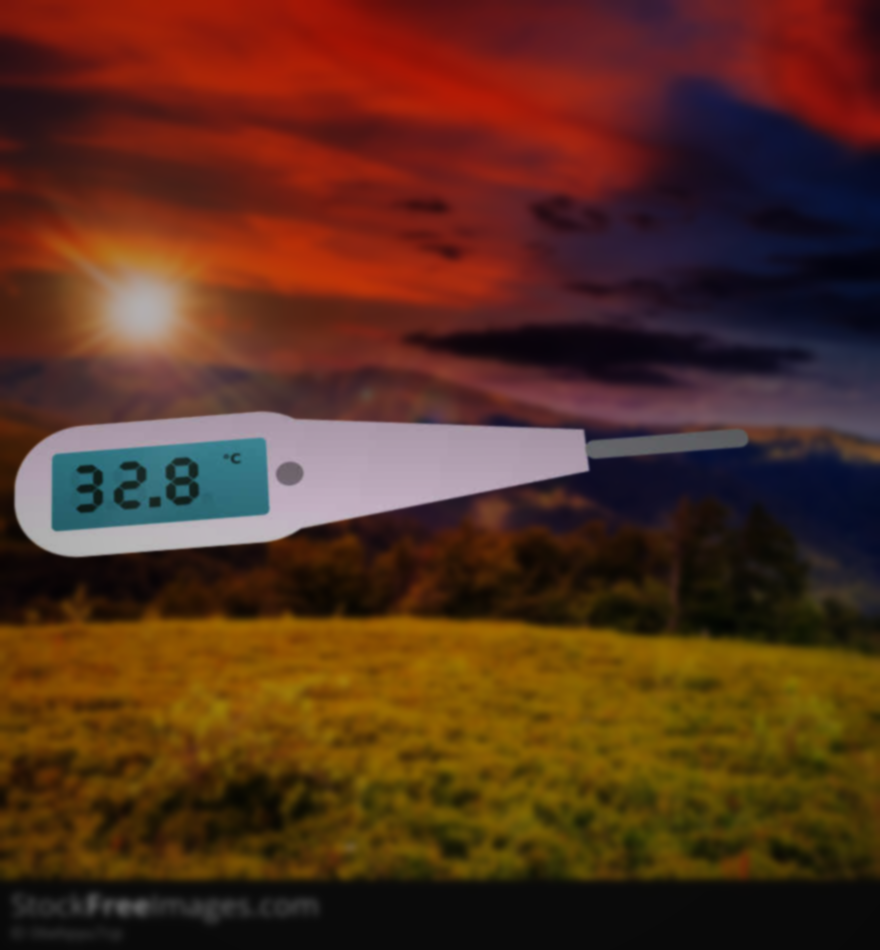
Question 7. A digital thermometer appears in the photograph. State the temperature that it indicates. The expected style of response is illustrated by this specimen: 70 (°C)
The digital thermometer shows 32.8 (°C)
